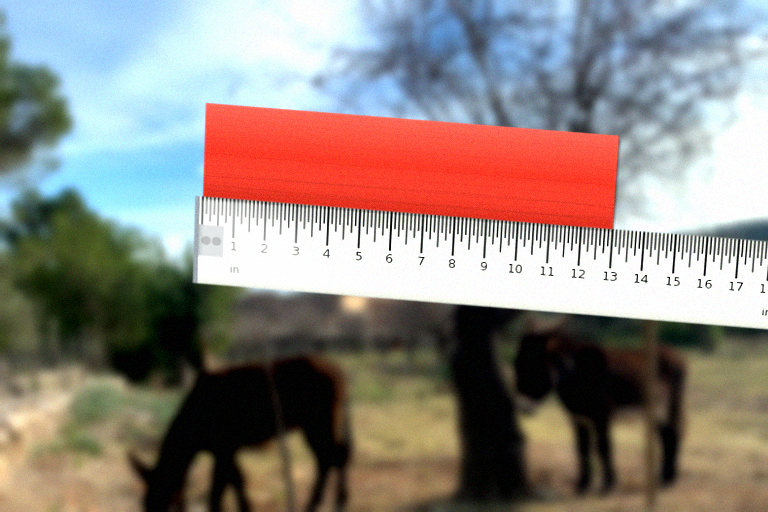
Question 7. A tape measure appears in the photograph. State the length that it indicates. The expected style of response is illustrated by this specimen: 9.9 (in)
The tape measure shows 13 (in)
